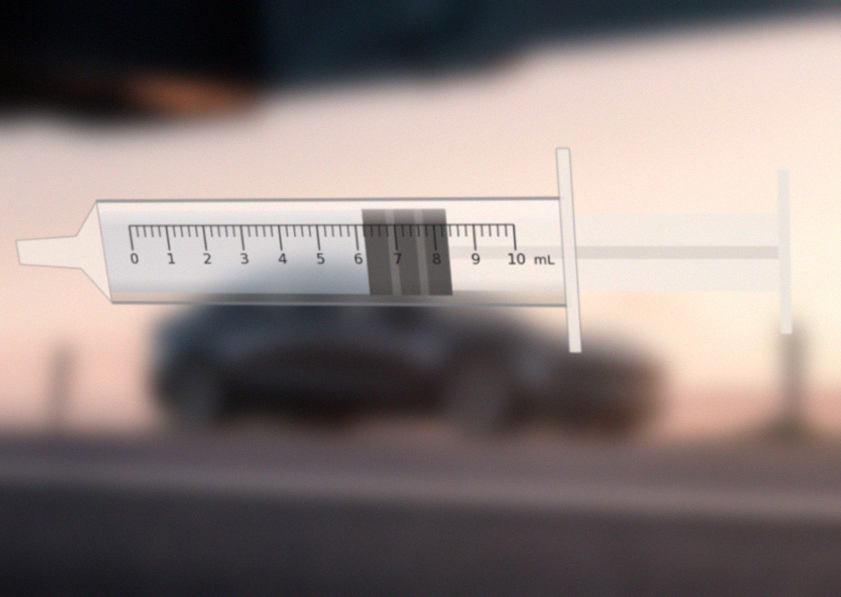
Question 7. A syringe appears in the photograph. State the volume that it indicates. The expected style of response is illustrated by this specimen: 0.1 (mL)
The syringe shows 6.2 (mL)
